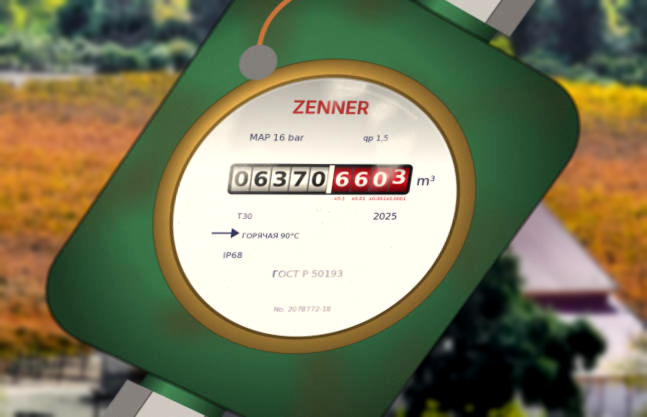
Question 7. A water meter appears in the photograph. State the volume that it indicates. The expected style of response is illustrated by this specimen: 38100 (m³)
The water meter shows 6370.6603 (m³)
